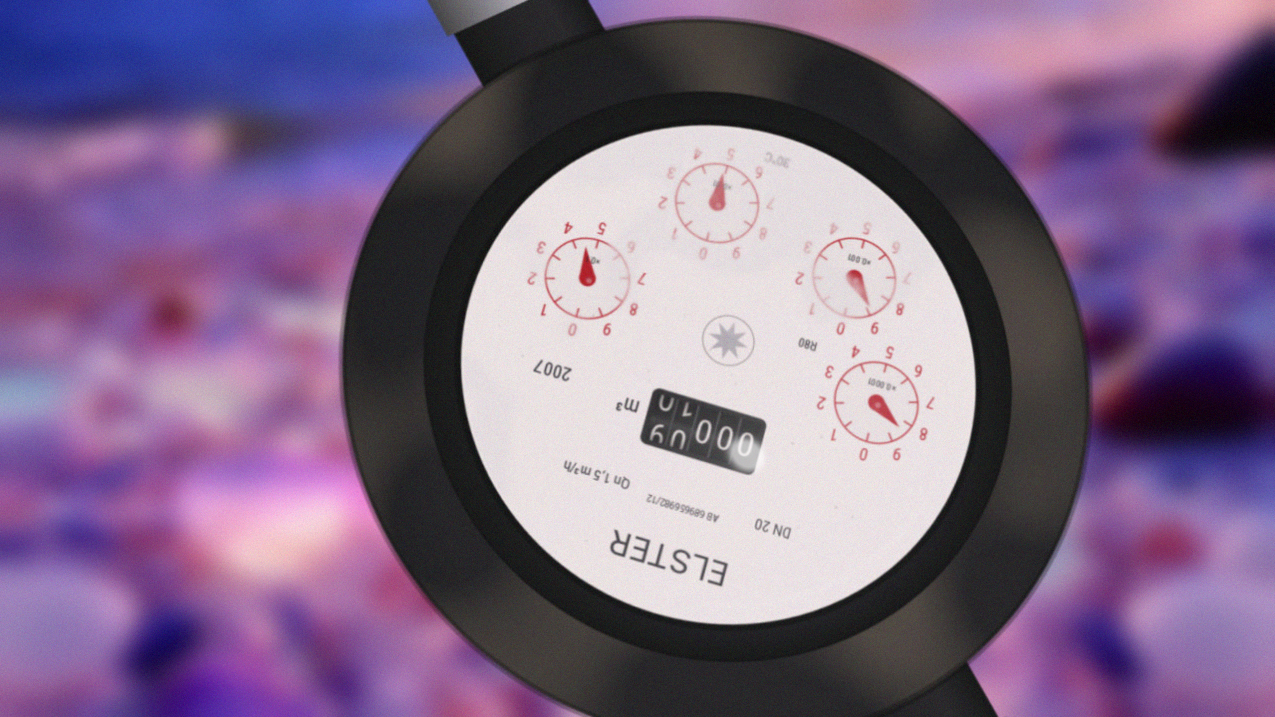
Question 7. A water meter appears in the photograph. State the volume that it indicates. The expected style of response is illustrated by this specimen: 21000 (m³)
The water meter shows 9.4488 (m³)
